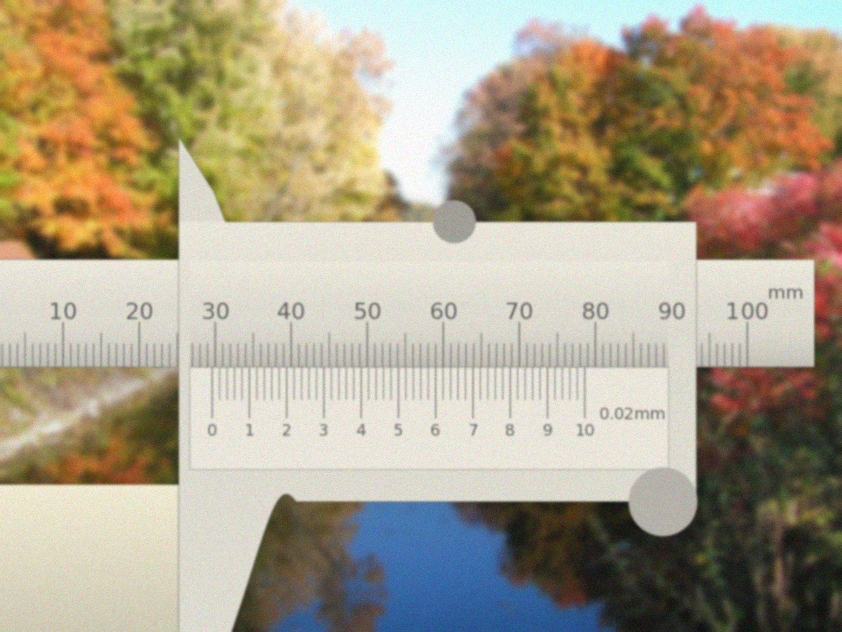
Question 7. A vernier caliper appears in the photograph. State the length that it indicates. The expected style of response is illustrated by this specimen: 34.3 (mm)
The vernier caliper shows 29.6 (mm)
